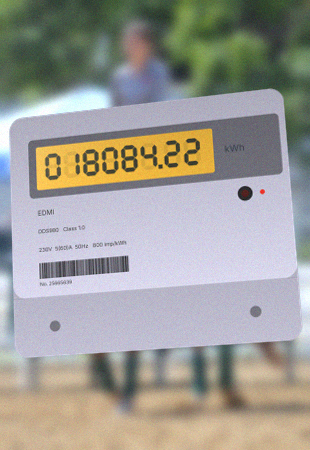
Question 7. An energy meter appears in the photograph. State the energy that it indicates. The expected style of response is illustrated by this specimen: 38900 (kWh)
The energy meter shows 18084.22 (kWh)
